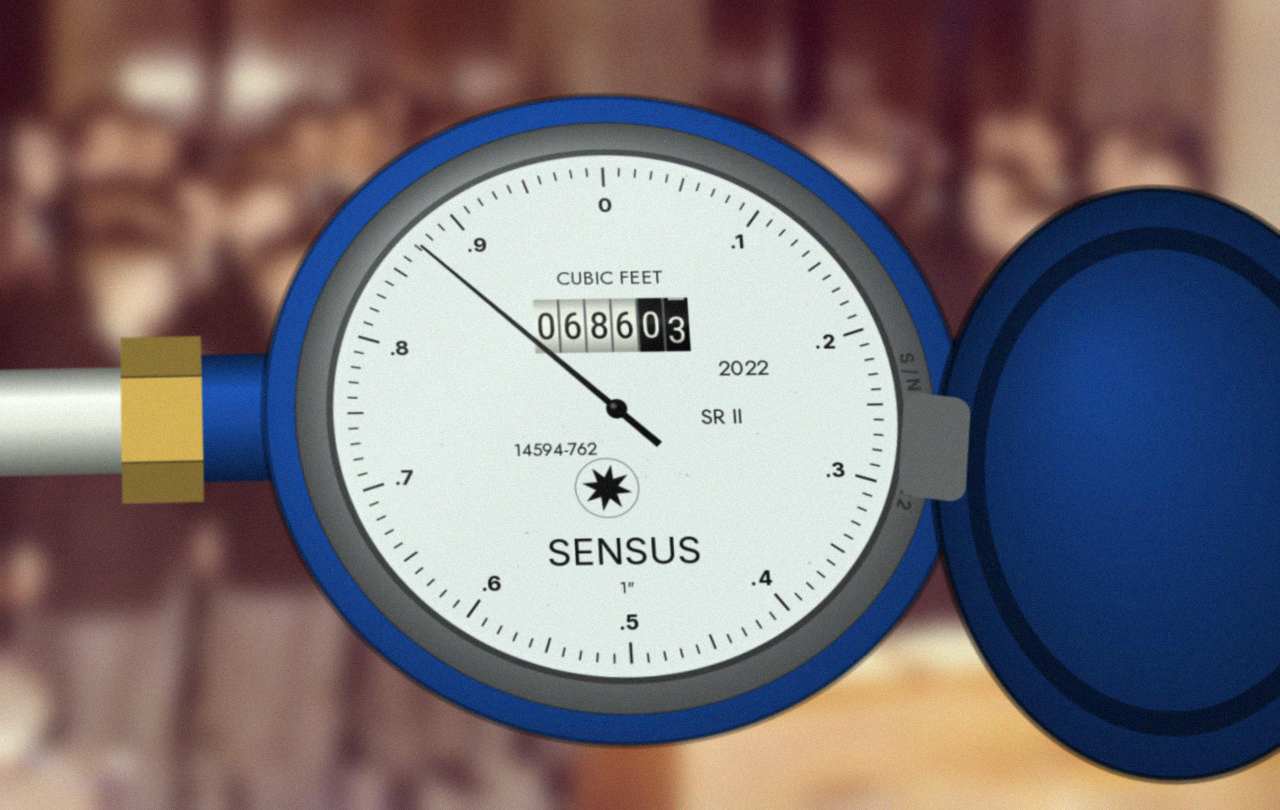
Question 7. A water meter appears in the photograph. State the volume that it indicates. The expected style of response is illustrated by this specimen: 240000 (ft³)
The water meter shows 68602.87 (ft³)
